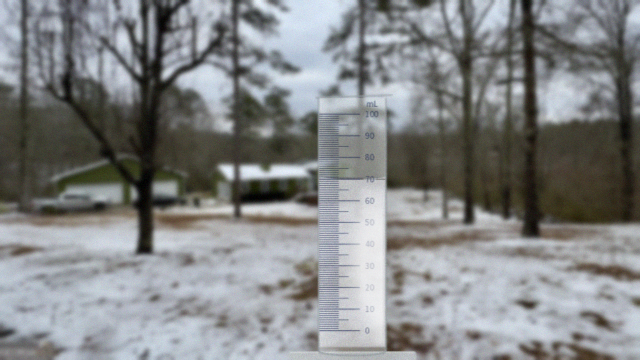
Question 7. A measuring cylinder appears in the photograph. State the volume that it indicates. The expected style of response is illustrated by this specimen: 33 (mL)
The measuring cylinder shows 70 (mL)
